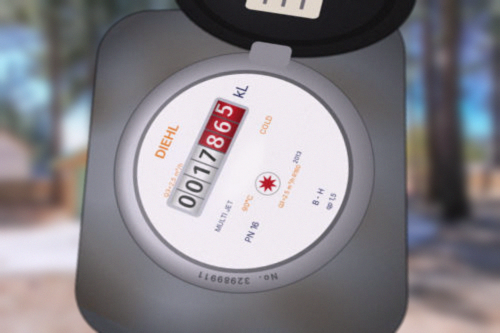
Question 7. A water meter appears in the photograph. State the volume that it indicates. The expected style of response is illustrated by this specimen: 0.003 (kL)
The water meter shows 17.865 (kL)
